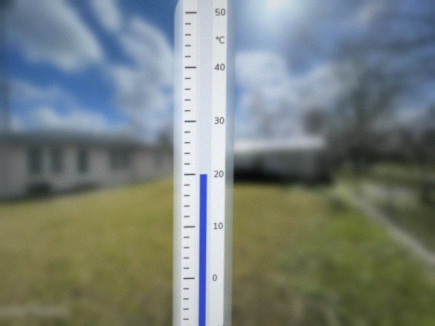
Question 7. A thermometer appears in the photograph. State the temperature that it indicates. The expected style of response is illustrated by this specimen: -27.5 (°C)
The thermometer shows 20 (°C)
